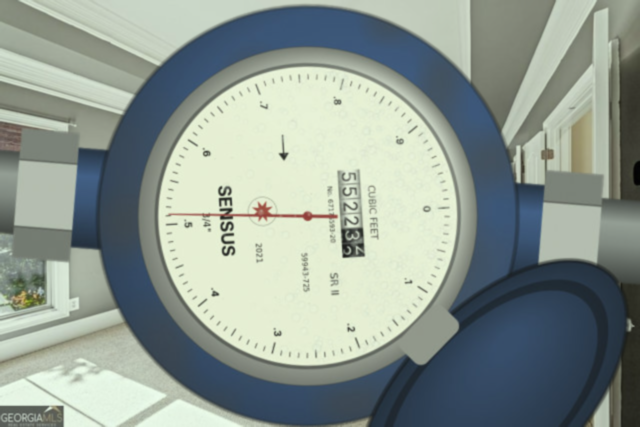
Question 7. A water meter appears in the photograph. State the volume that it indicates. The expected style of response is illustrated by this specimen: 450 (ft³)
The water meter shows 552232.51 (ft³)
